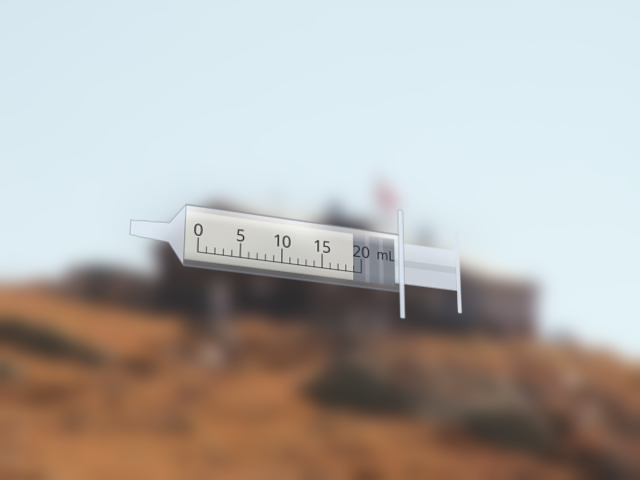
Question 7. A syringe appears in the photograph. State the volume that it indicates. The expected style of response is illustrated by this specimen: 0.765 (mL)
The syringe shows 19 (mL)
